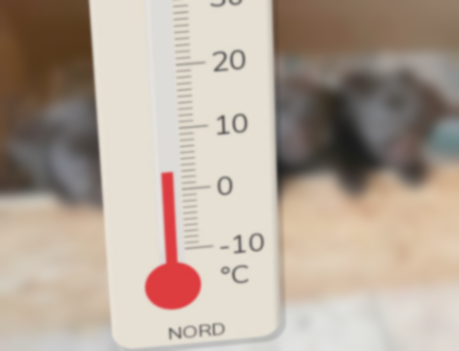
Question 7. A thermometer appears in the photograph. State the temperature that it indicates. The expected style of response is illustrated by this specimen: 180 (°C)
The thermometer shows 3 (°C)
